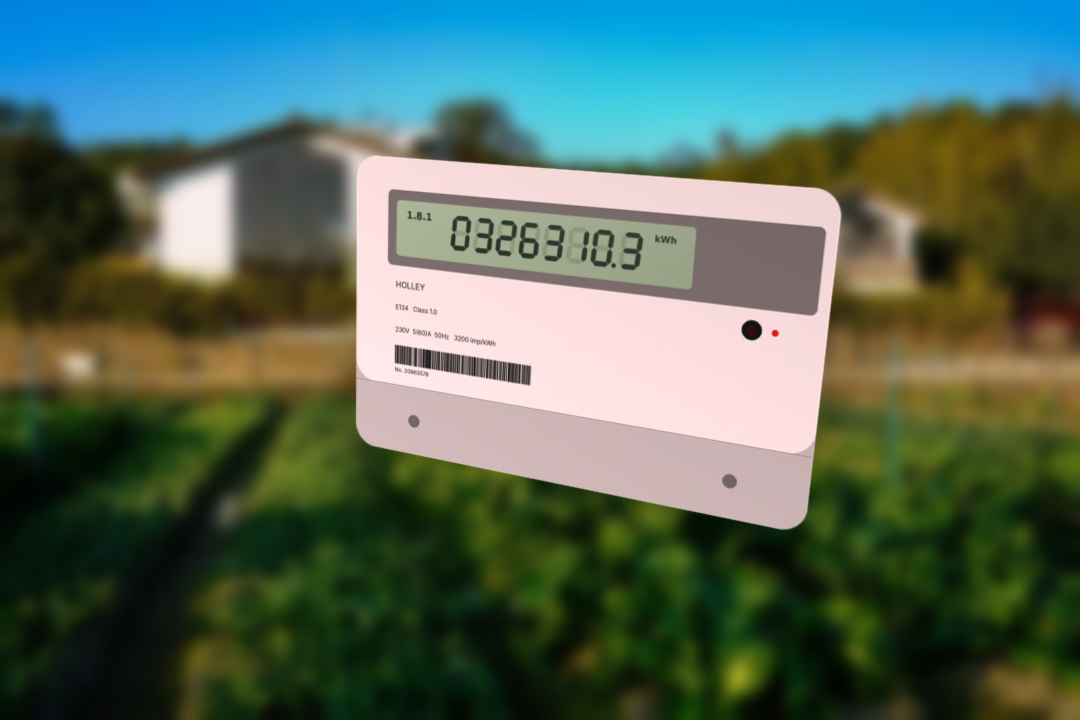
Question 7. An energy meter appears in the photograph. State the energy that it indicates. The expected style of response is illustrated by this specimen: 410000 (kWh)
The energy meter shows 326310.3 (kWh)
